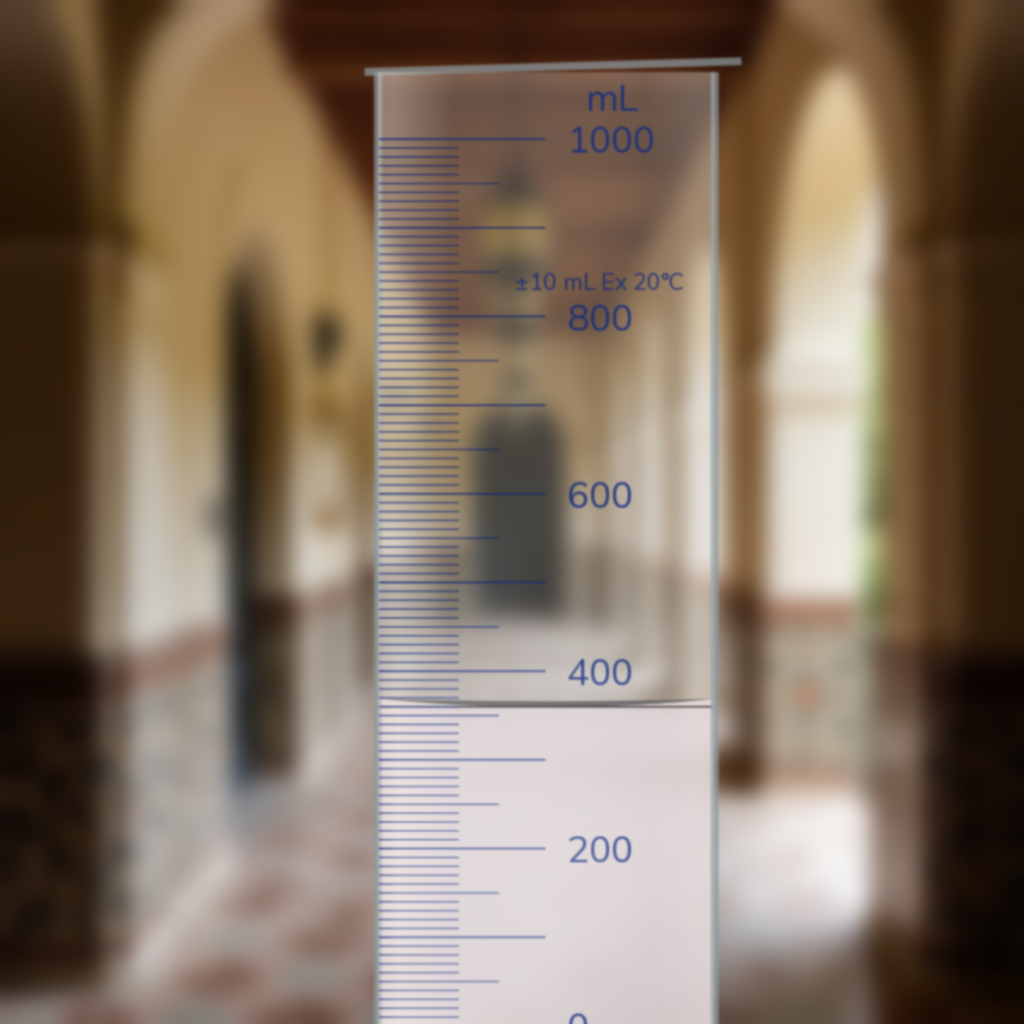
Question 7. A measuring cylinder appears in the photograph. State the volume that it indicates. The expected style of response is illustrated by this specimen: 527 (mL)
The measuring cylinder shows 360 (mL)
